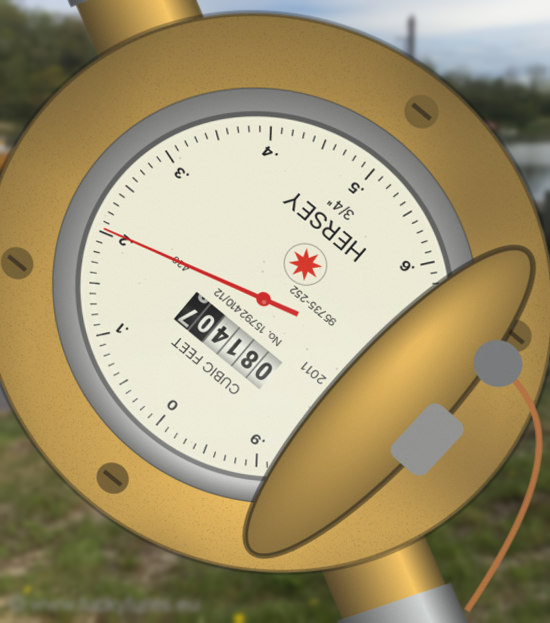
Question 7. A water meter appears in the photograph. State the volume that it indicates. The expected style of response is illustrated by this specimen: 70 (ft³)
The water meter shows 81407.20 (ft³)
